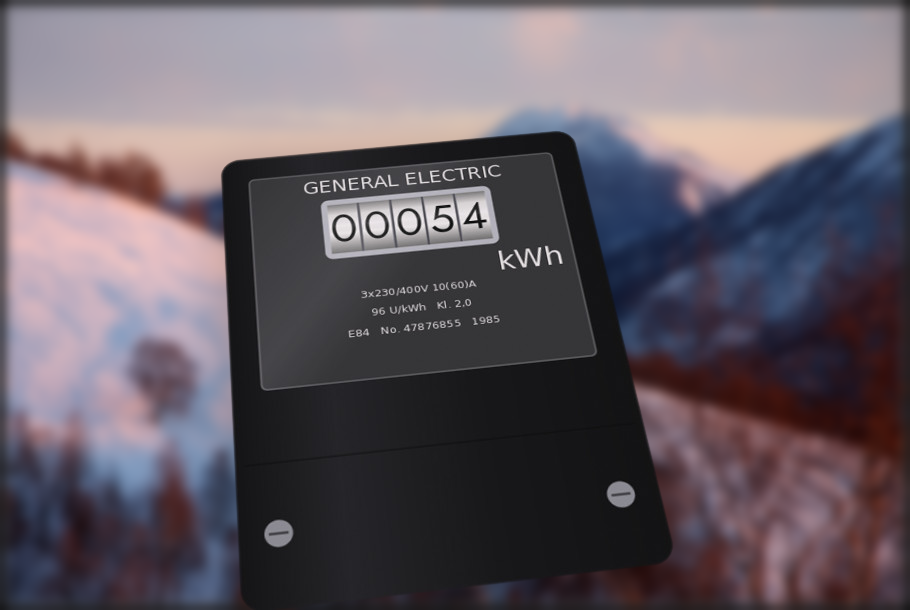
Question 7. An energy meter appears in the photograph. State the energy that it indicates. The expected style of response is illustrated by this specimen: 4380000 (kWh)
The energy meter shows 54 (kWh)
